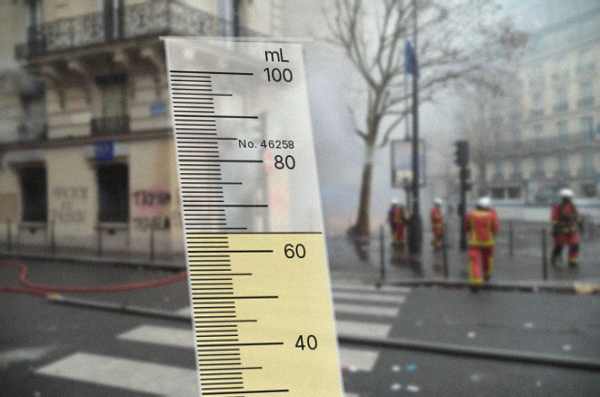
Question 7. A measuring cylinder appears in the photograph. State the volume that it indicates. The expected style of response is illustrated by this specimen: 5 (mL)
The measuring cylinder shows 64 (mL)
